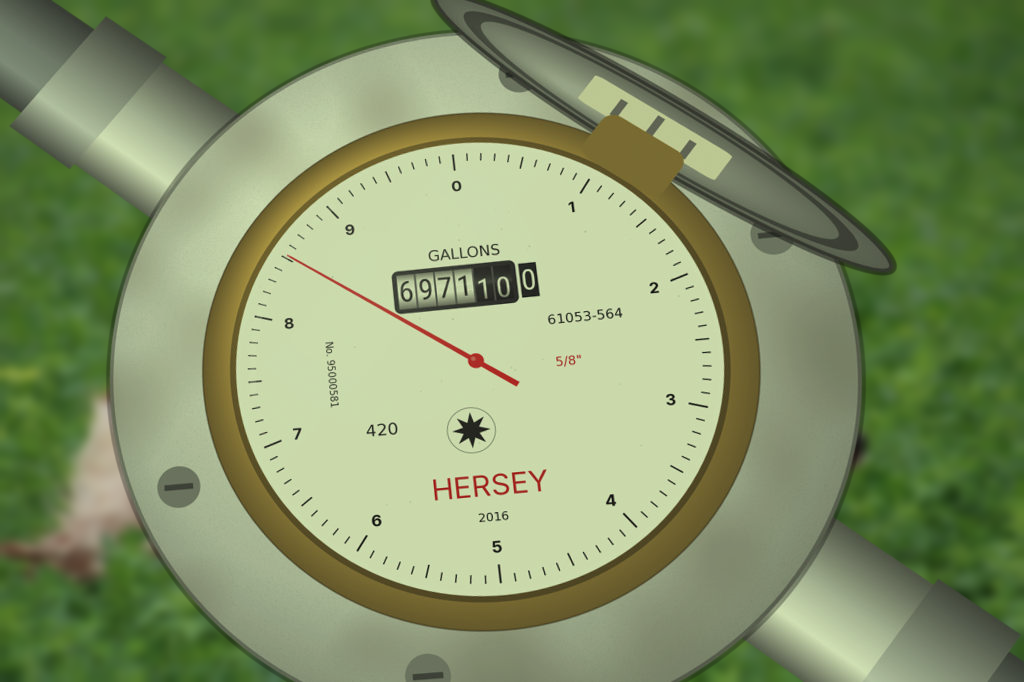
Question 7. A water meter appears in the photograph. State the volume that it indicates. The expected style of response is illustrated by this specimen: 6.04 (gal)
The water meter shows 6971098.5 (gal)
